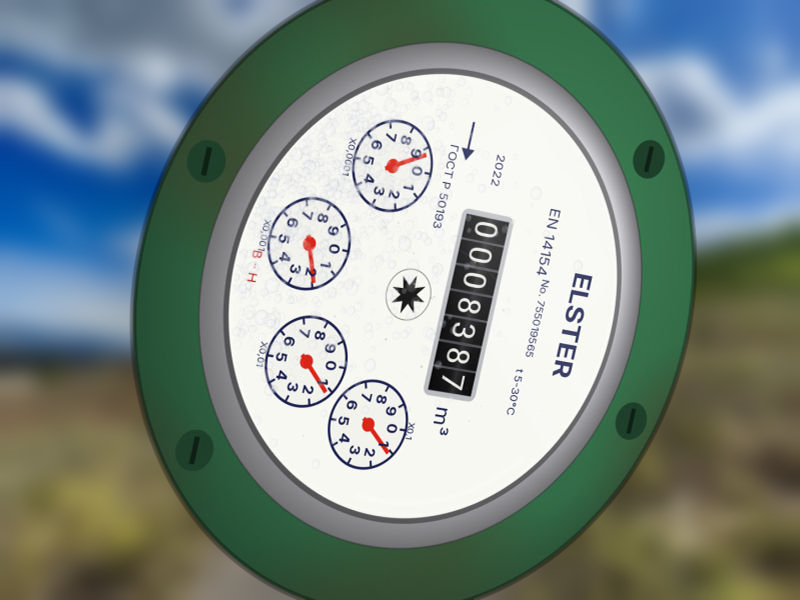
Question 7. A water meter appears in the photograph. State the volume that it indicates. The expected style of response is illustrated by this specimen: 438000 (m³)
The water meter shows 8387.1119 (m³)
